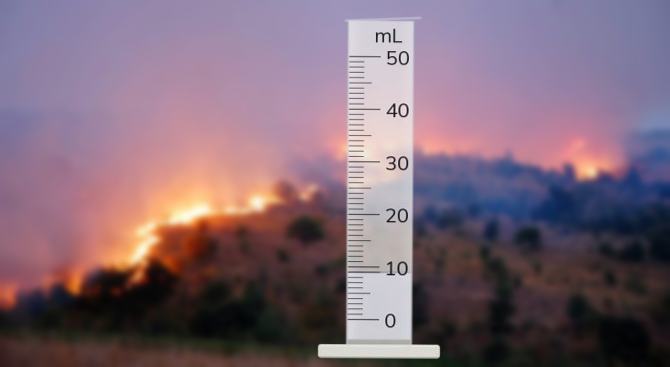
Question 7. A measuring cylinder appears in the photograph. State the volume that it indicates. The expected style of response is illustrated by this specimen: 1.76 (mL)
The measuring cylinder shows 9 (mL)
